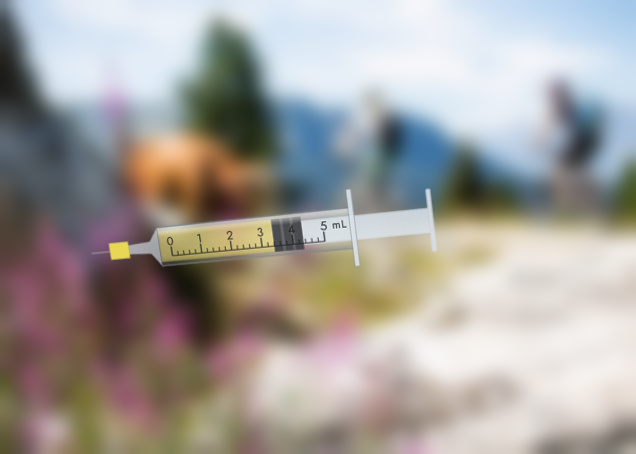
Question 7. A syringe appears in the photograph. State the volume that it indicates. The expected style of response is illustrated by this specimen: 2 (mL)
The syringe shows 3.4 (mL)
